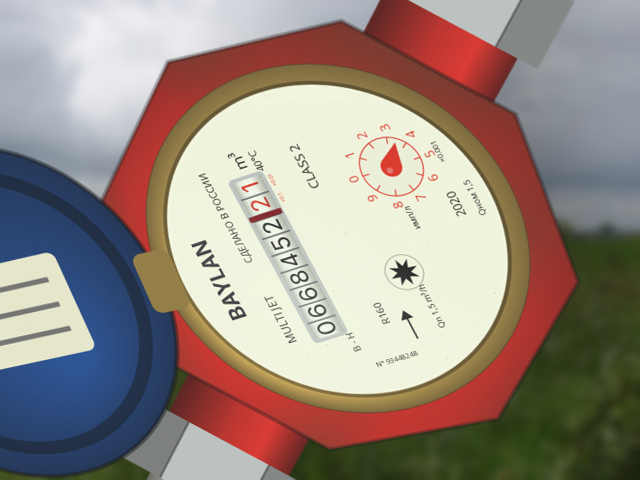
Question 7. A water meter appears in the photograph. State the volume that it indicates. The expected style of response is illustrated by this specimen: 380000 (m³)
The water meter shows 668452.213 (m³)
